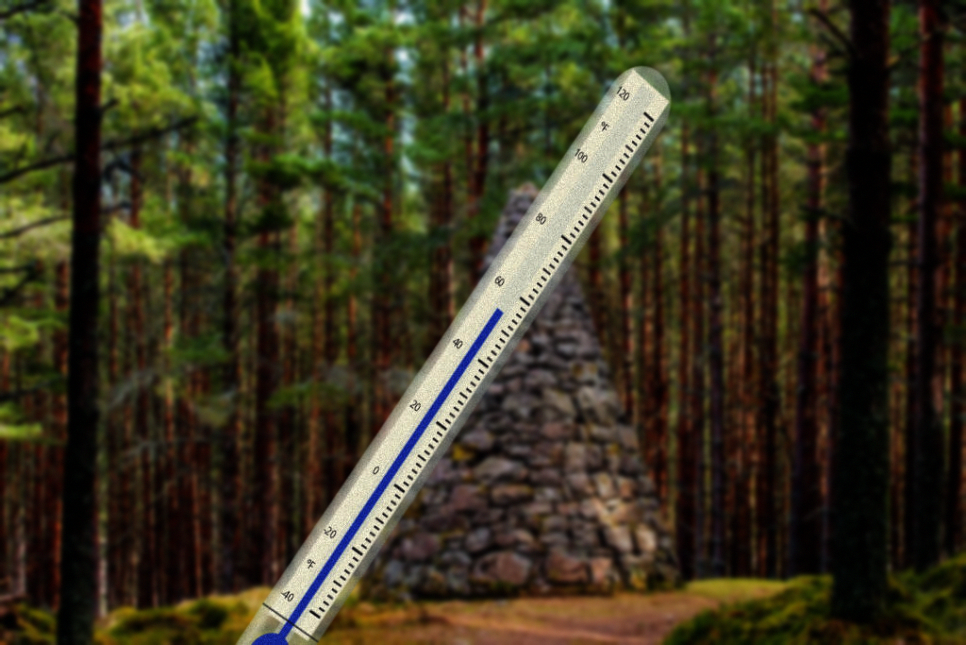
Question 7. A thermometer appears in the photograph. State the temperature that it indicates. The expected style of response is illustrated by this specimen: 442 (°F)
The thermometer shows 54 (°F)
